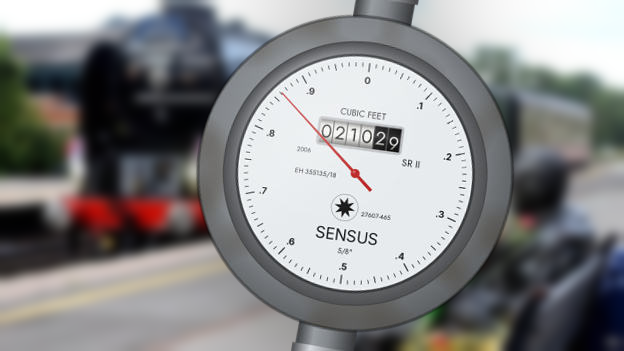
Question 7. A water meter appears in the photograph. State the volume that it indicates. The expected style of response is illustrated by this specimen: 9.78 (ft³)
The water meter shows 21028.86 (ft³)
